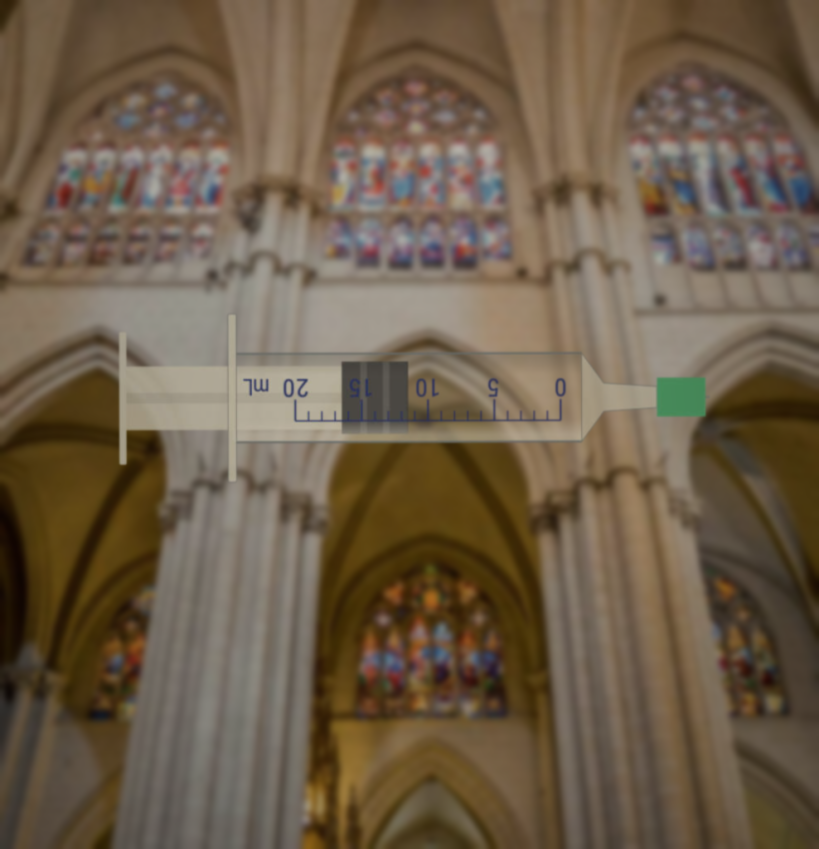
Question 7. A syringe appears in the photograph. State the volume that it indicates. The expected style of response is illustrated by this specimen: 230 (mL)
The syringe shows 11.5 (mL)
